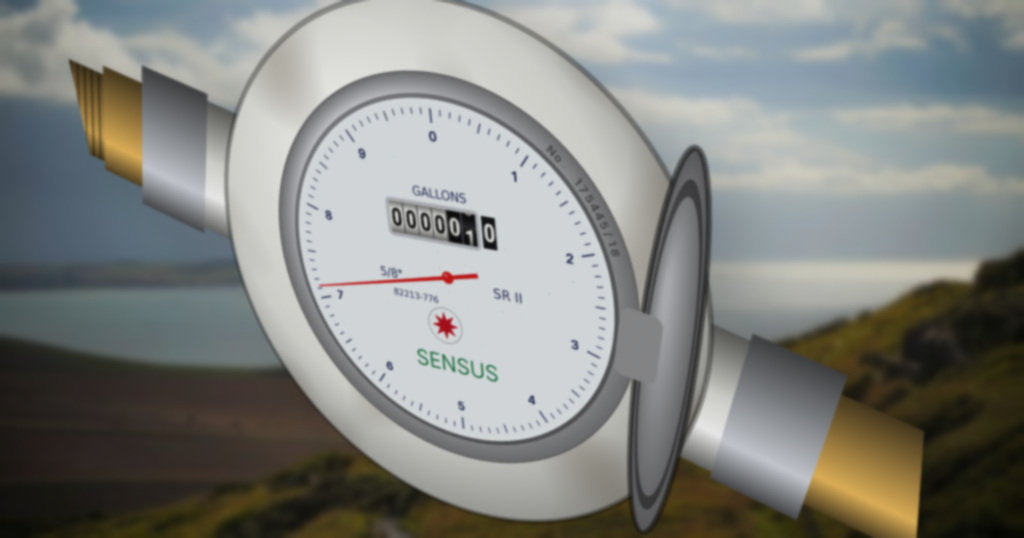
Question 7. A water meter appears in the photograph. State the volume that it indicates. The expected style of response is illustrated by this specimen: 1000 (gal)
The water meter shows 7.1 (gal)
